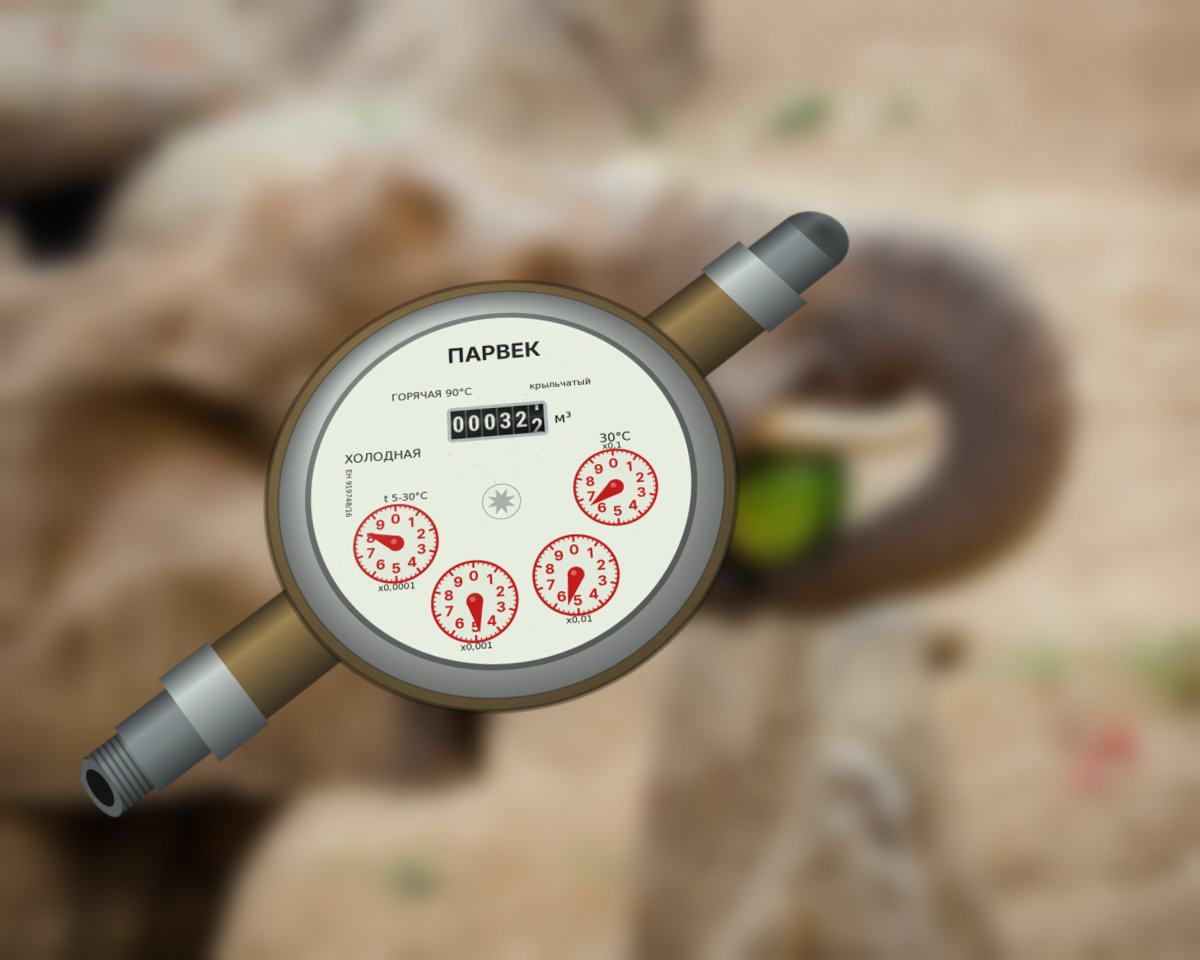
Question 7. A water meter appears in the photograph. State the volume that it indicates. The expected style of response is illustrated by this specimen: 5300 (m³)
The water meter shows 321.6548 (m³)
